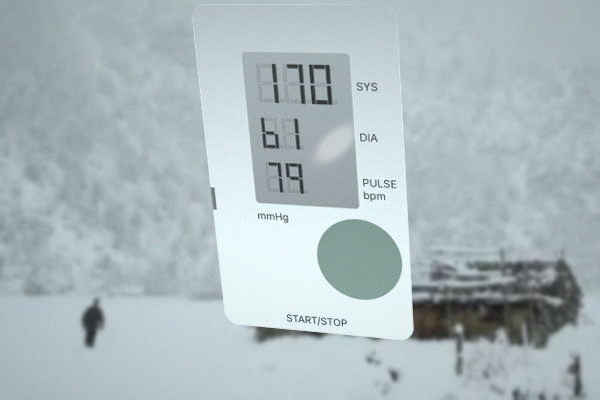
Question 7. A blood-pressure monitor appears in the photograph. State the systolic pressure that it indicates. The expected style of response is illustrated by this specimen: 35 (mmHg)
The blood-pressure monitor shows 170 (mmHg)
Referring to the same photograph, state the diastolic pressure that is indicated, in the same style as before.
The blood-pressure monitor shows 61 (mmHg)
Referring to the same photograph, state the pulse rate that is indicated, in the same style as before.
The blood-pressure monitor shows 79 (bpm)
